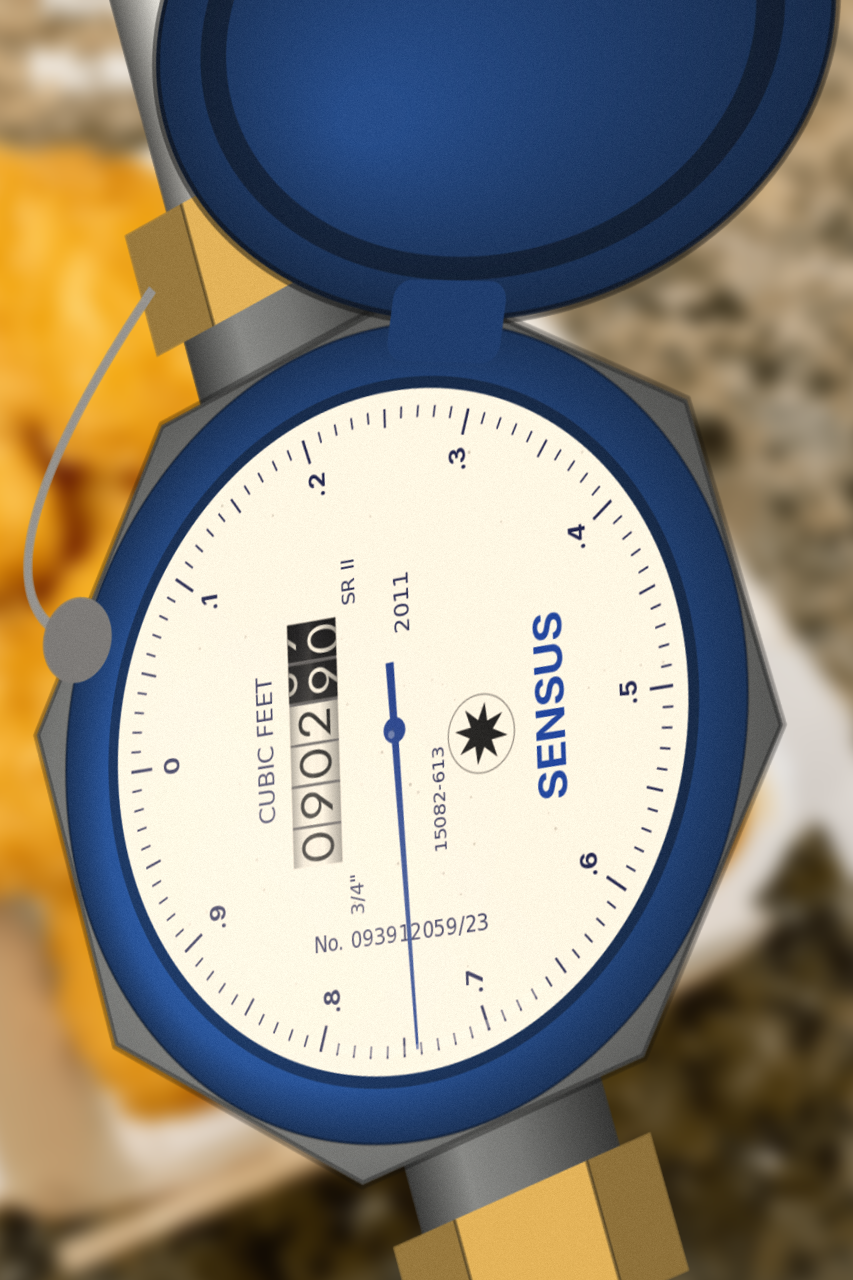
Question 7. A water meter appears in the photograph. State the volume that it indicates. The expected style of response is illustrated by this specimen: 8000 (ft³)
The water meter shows 90289.74 (ft³)
